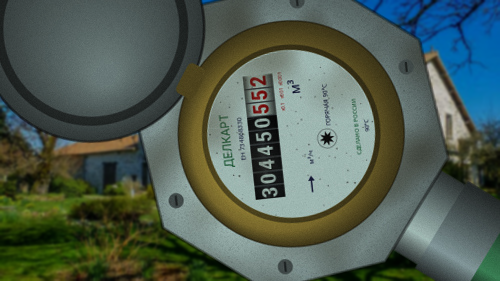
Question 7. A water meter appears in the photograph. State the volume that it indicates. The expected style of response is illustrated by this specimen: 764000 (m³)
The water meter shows 304450.552 (m³)
